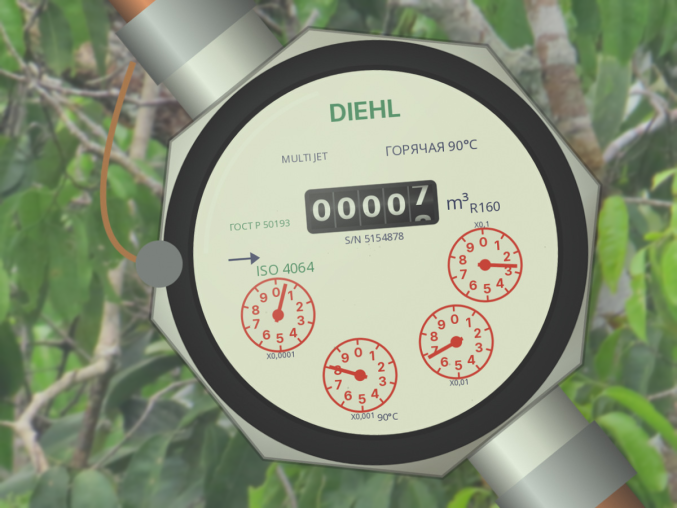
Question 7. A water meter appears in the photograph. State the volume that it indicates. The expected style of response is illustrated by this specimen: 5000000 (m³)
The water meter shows 7.2680 (m³)
